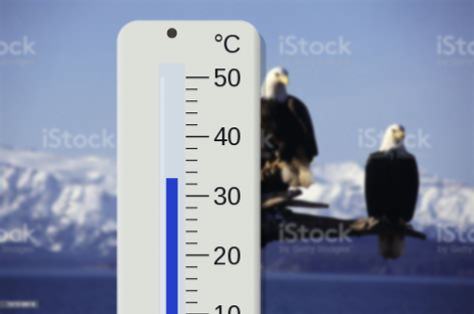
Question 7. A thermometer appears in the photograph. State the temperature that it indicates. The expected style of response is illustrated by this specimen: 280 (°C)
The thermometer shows 33 (°C)
